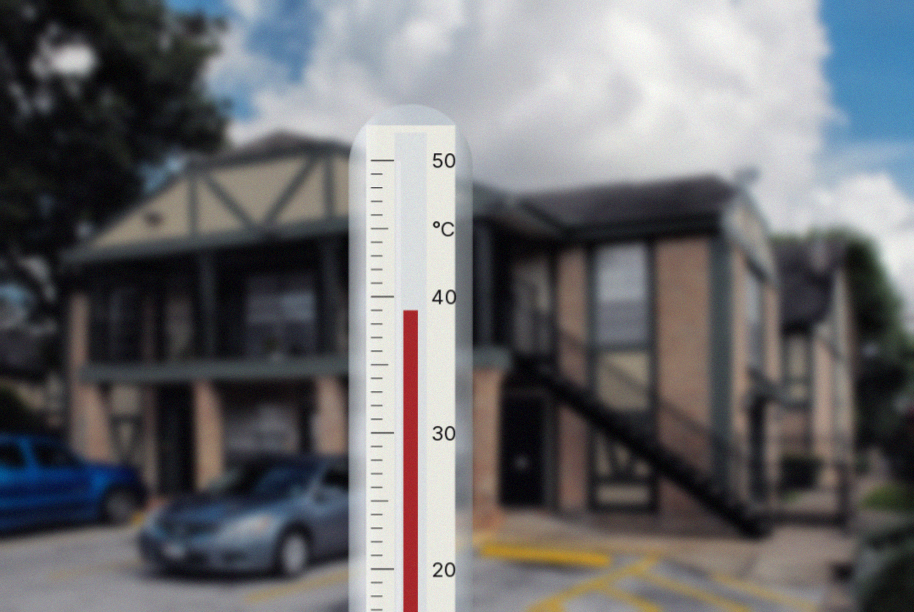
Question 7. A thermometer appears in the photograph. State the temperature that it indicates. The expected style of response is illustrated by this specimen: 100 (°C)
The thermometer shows 39 (°C)
